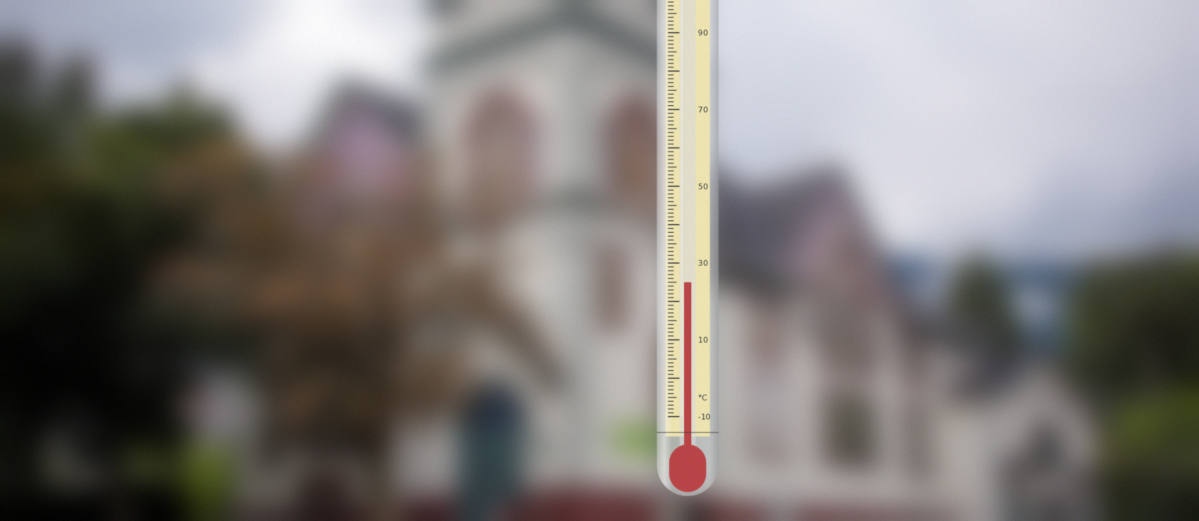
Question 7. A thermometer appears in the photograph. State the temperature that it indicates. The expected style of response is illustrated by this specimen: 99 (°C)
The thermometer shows 25 (°C)
